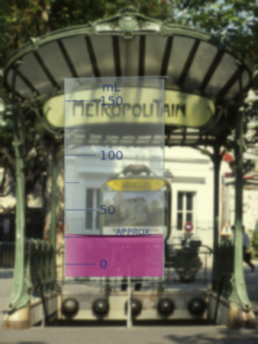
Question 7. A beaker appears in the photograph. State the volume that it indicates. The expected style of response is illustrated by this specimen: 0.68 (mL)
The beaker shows 25 (mL)
